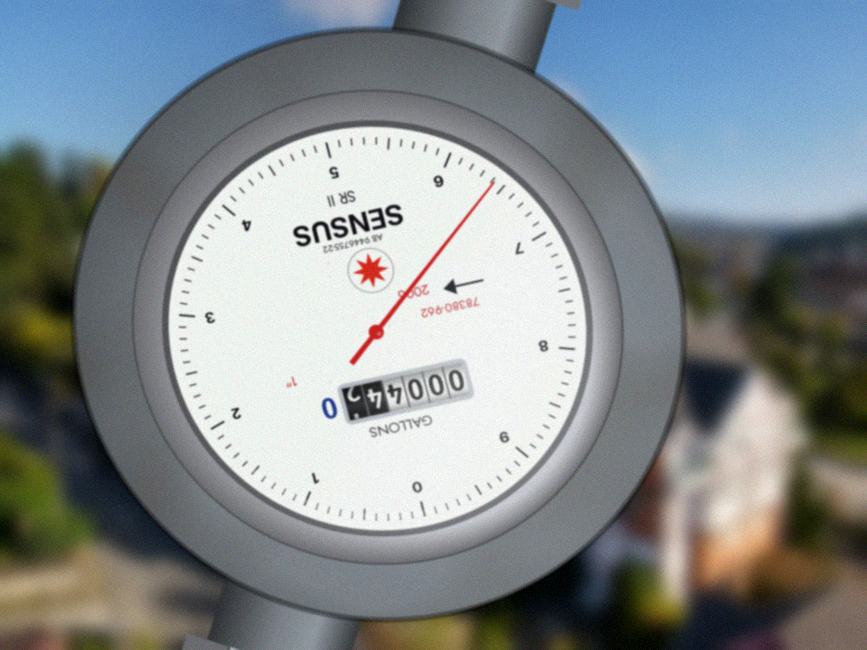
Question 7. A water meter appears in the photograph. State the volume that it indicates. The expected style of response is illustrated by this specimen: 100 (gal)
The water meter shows 4416.4 (gal)
